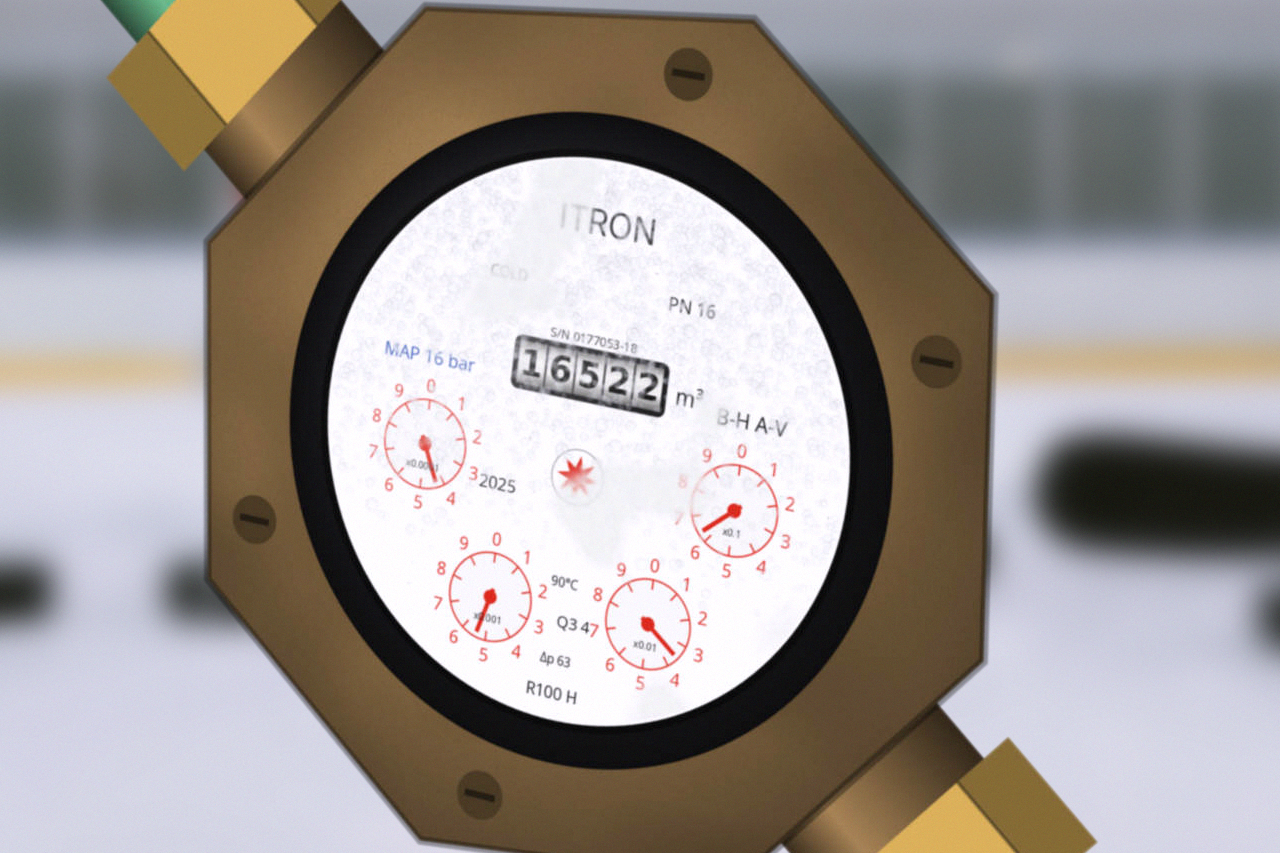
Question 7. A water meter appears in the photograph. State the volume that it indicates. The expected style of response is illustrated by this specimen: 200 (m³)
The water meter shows 16522.6354 (m³)
